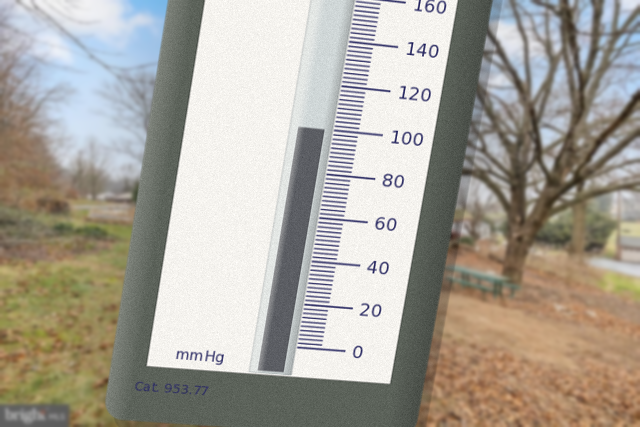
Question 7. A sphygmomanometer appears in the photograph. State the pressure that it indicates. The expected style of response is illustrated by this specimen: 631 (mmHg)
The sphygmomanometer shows 100 (mmHg)
